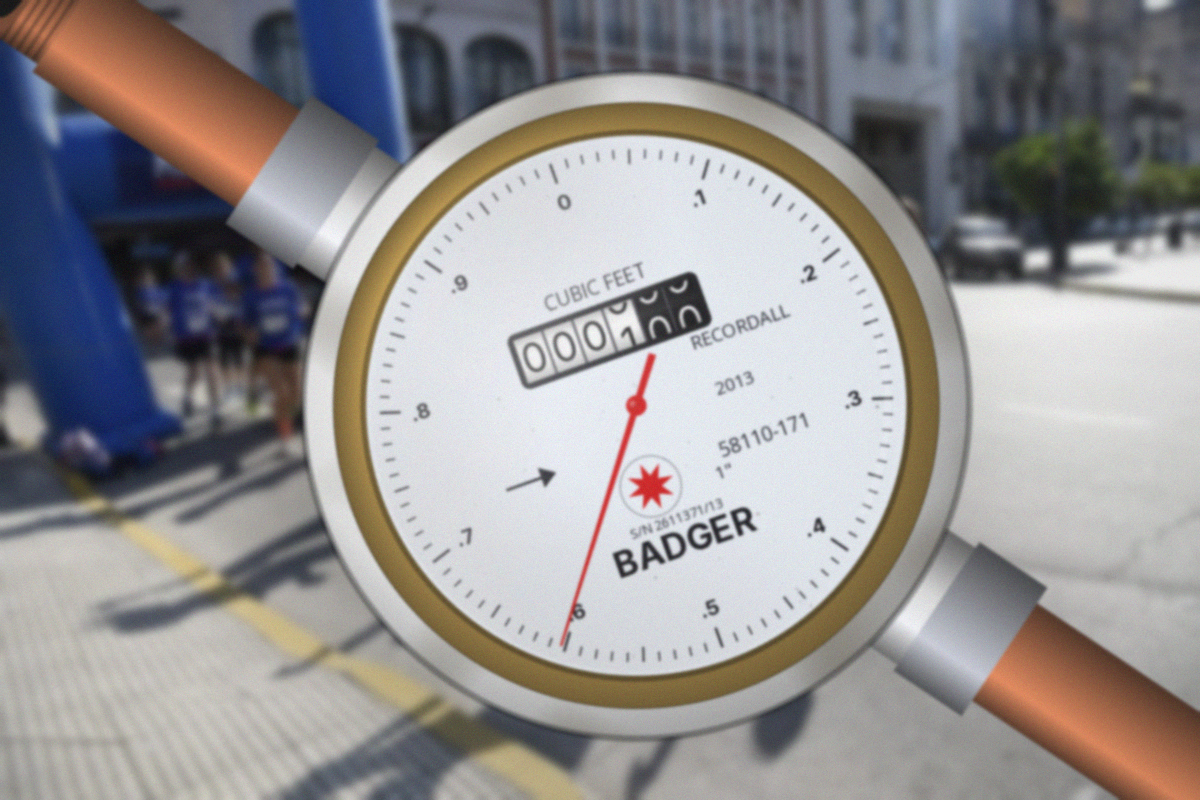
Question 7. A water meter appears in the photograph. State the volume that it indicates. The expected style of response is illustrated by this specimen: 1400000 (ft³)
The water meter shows 99.60 (ft³)
